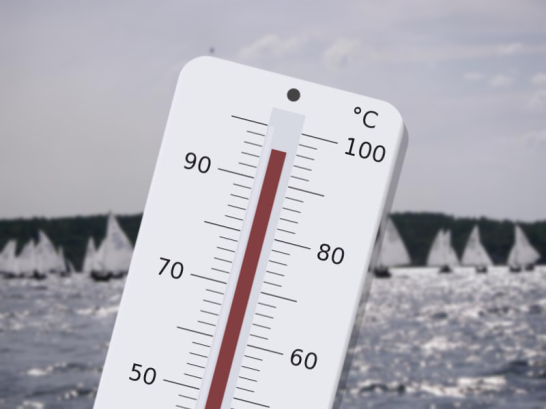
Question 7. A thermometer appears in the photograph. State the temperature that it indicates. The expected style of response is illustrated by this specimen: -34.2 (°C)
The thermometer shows 96 (°C)
